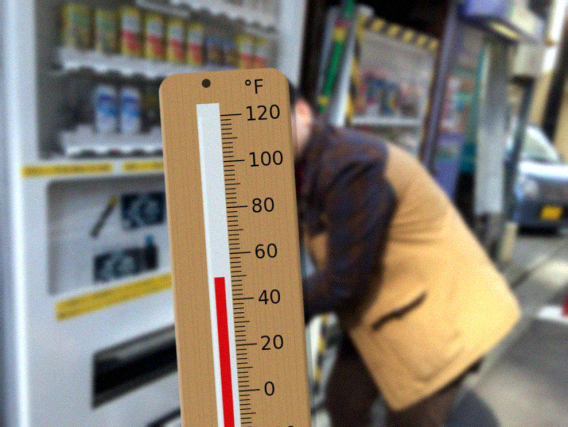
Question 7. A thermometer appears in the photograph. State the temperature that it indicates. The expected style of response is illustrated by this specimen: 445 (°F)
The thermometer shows 50 (°F)
